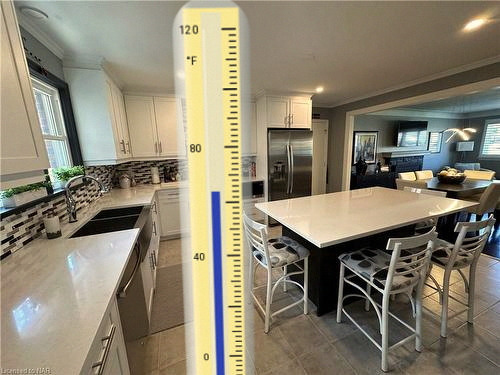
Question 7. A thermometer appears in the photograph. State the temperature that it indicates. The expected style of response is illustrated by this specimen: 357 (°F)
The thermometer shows 64 (°F)
